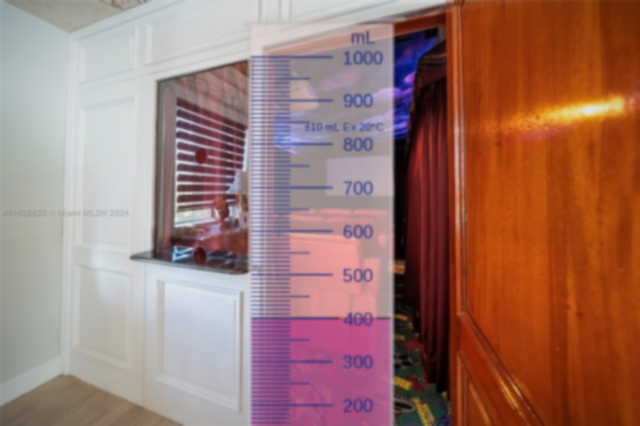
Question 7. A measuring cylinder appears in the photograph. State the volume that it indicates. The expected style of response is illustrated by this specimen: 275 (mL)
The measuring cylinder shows 400 (mL)
